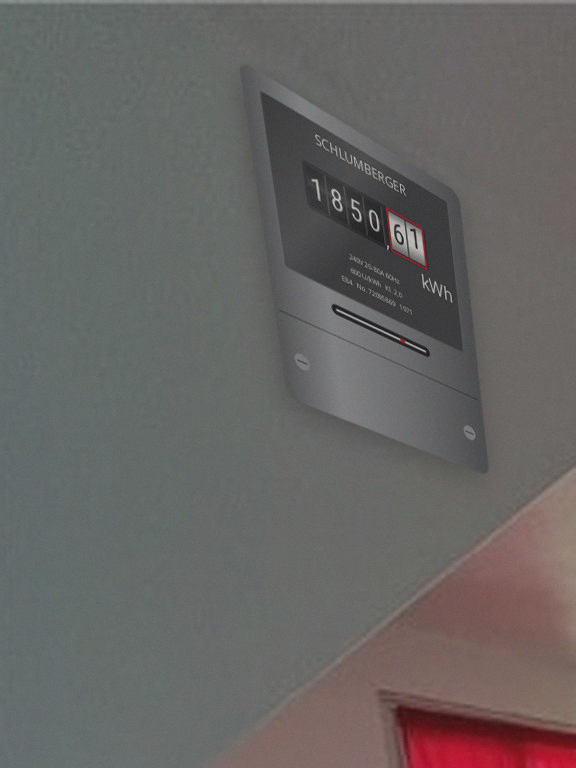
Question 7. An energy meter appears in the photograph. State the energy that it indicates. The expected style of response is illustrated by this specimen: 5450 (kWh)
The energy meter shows 1850.61 (kWh)
